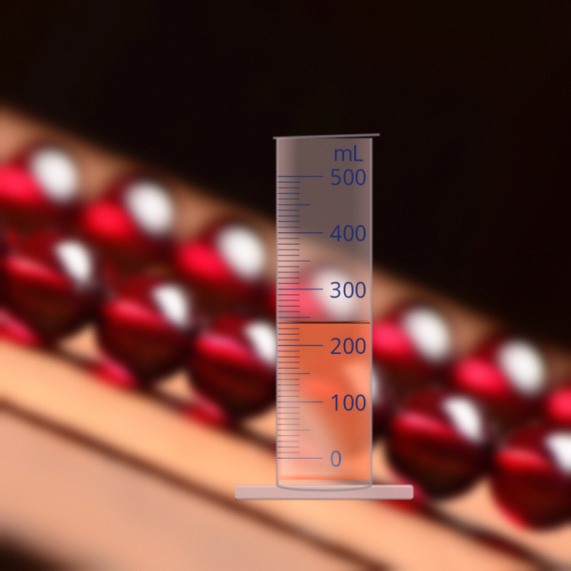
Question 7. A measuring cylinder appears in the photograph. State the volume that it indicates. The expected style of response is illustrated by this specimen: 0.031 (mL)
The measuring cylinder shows 240 (mL)
